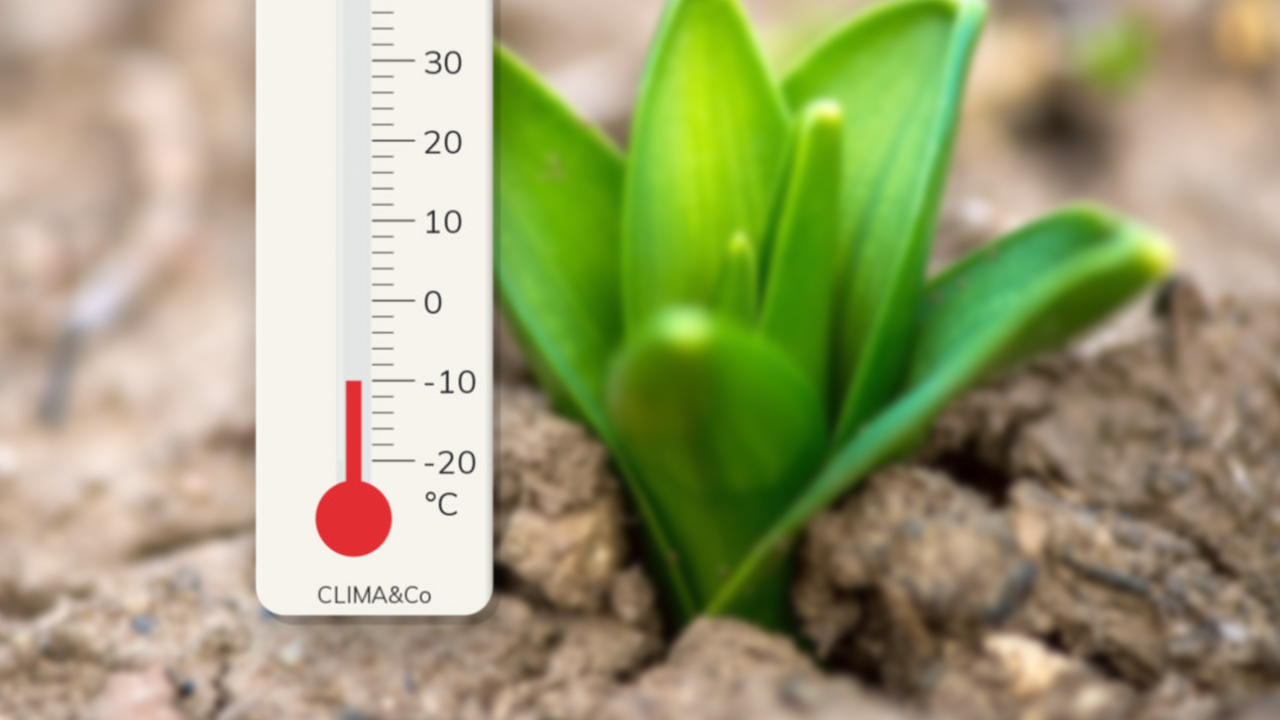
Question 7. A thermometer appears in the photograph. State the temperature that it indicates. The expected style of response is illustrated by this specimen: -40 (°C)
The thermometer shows -10 (°C)
